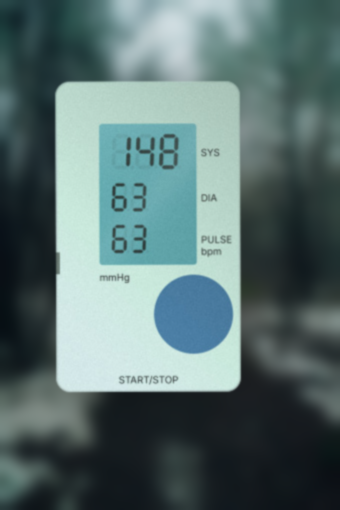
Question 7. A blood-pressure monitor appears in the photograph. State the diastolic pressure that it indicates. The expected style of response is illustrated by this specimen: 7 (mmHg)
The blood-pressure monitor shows 63 (mmHg)
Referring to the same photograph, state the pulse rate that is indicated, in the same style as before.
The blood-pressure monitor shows 63 (bpm)
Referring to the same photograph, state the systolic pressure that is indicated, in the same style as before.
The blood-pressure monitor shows 148 (mmHg)
